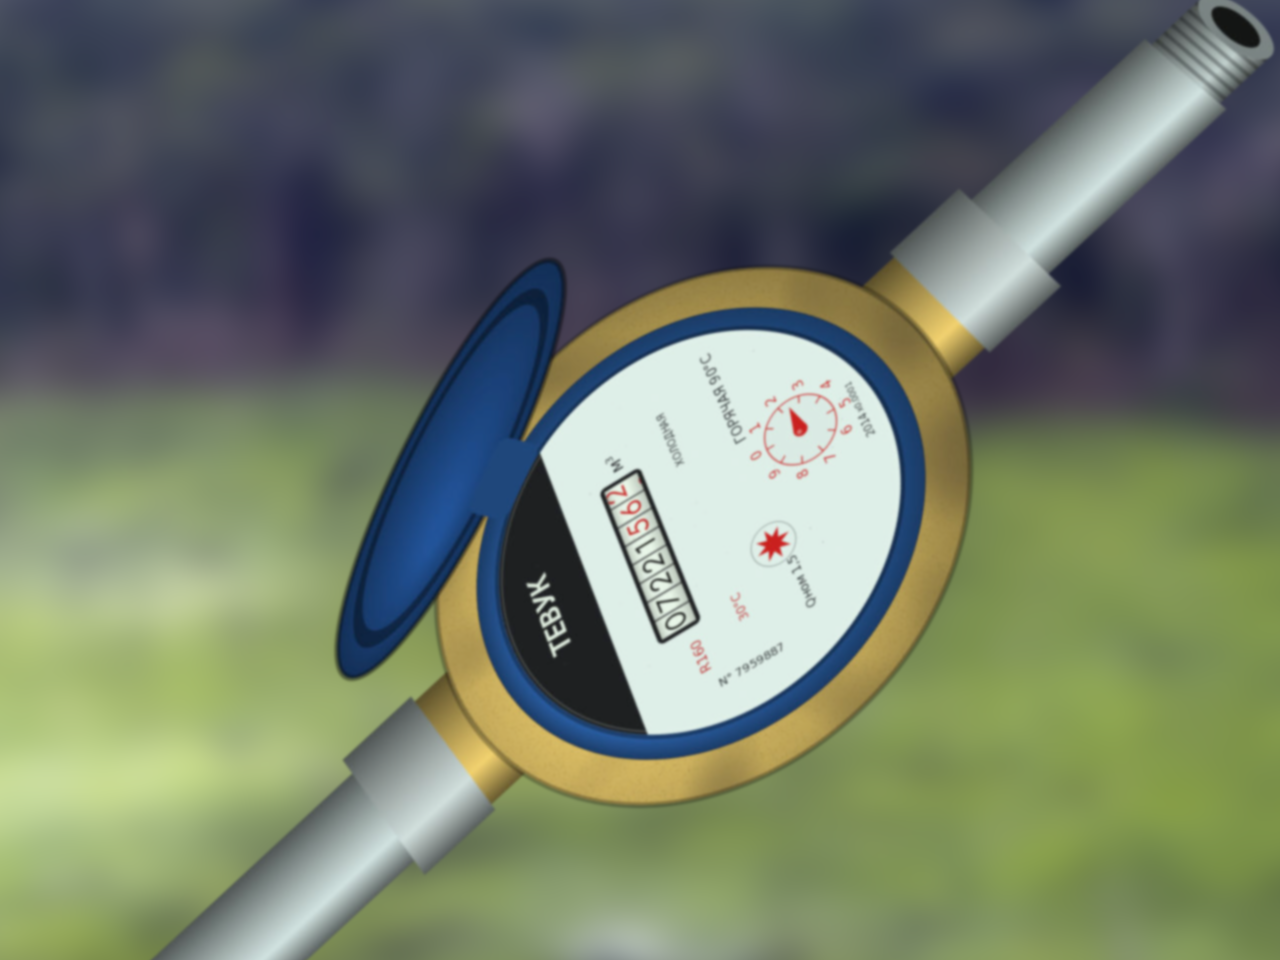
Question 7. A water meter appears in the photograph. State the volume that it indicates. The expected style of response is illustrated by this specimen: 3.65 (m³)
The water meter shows 7221.5622 (m³)
